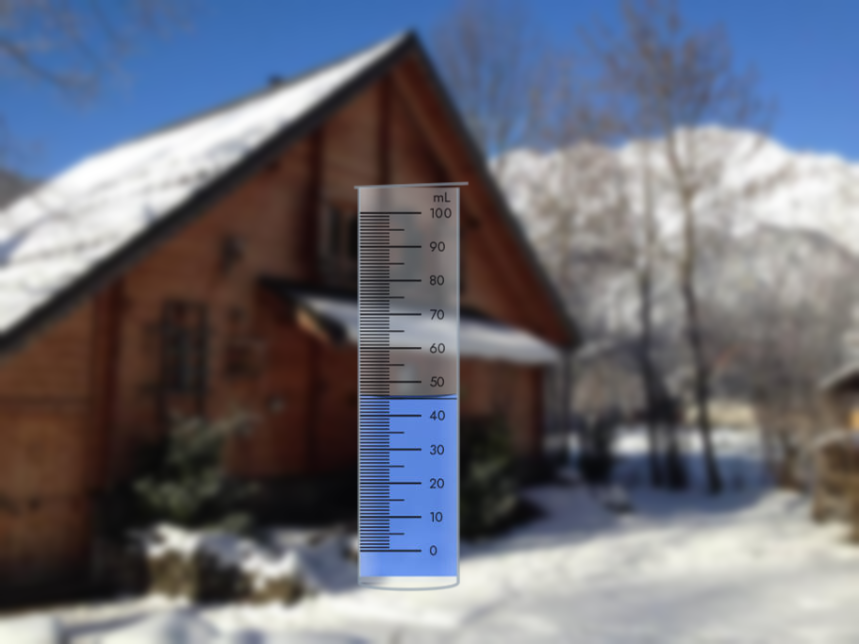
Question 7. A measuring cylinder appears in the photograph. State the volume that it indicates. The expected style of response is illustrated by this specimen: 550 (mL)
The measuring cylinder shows 45 (mL)
